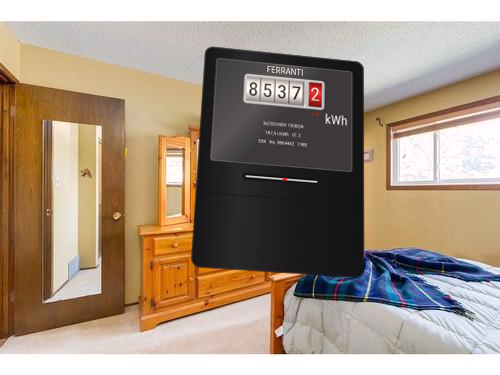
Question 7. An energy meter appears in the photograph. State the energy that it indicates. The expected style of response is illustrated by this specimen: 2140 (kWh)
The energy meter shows 8537.2 (kWh)
